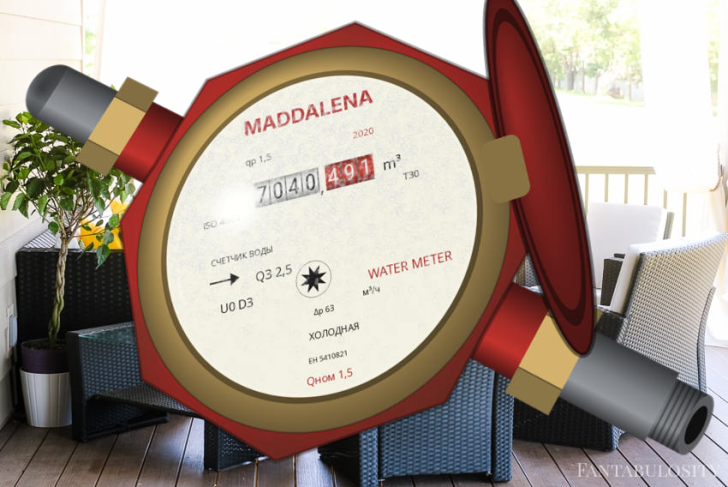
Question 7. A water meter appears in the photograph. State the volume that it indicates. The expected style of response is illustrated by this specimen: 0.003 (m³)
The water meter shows 7040.491 (m³)
